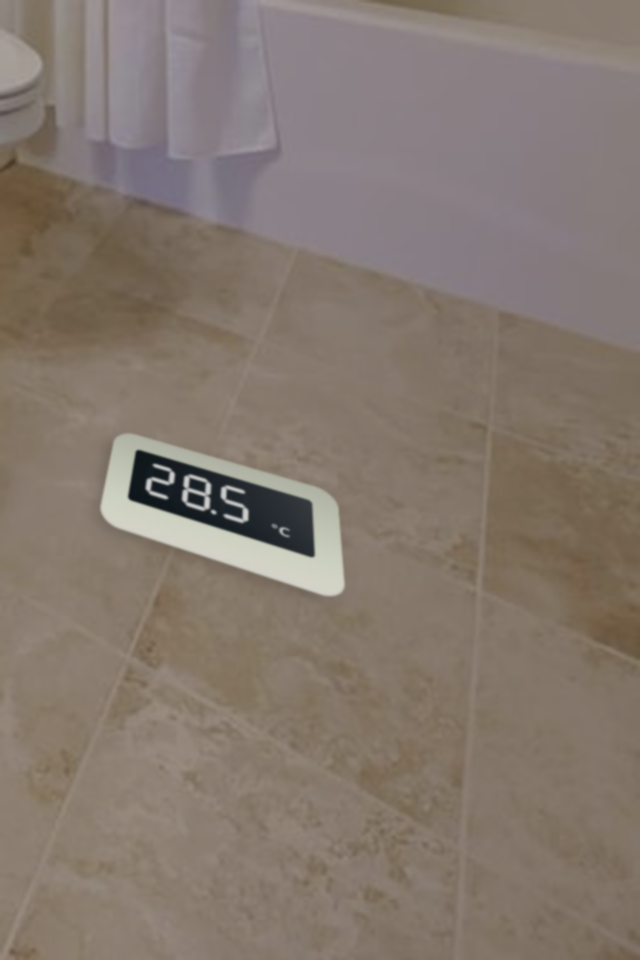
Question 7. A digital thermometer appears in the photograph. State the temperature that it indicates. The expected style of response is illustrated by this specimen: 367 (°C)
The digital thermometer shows 28.5 (°C)
